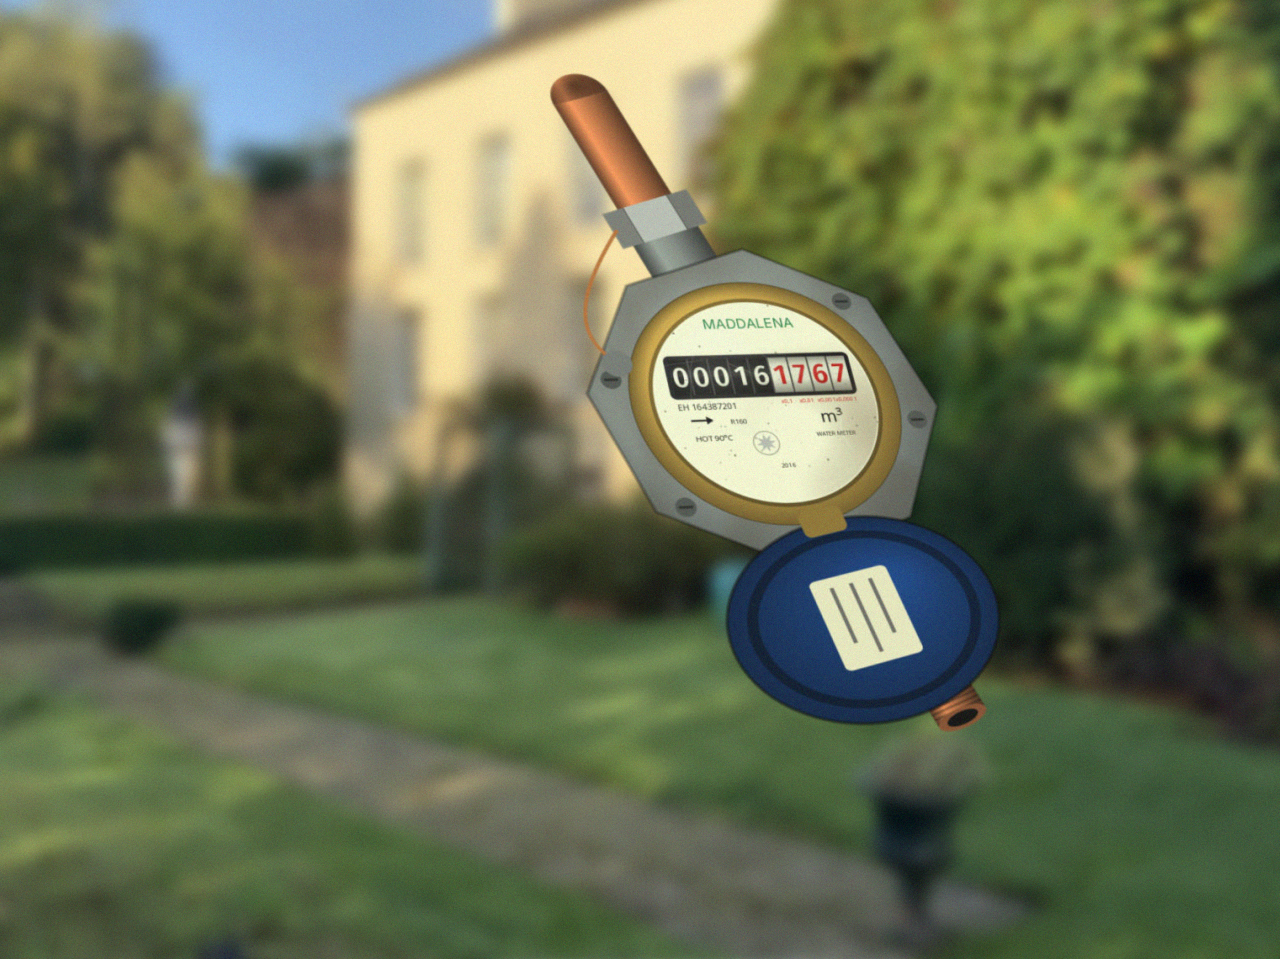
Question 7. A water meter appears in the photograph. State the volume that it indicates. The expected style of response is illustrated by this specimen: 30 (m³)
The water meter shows 16.1767 (m³)
